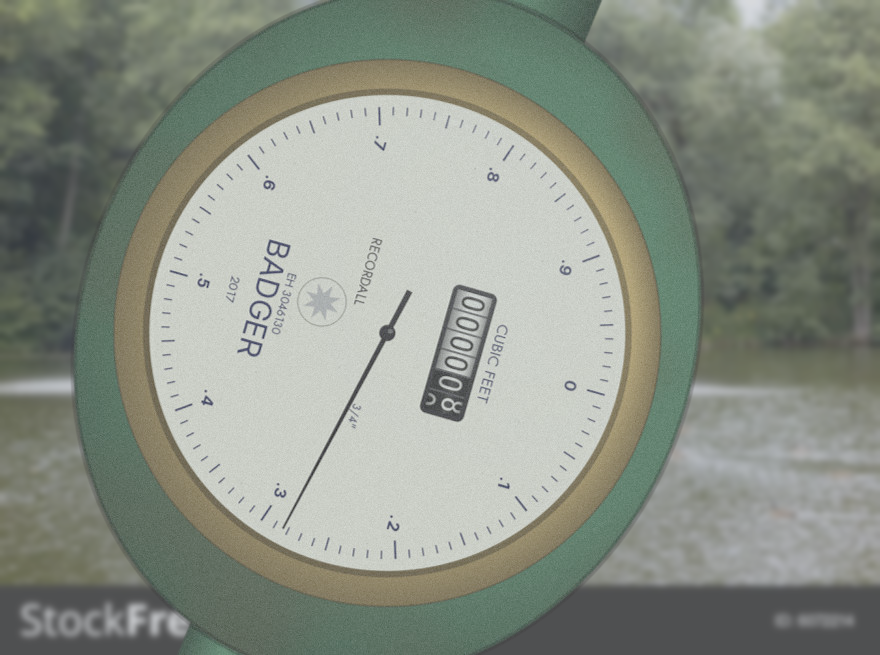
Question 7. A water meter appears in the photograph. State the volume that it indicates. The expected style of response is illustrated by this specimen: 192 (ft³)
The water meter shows 8.28 (ft³)
